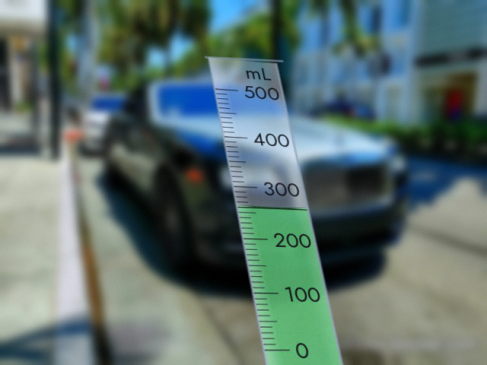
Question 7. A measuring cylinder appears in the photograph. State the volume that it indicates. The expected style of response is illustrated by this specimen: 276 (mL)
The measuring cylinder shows 260 (mL)
